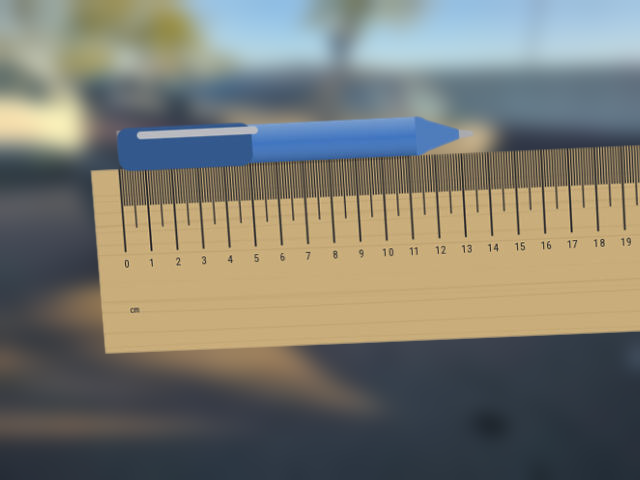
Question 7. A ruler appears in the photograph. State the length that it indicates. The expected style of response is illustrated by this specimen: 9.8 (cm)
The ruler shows 13.5 (cm)
